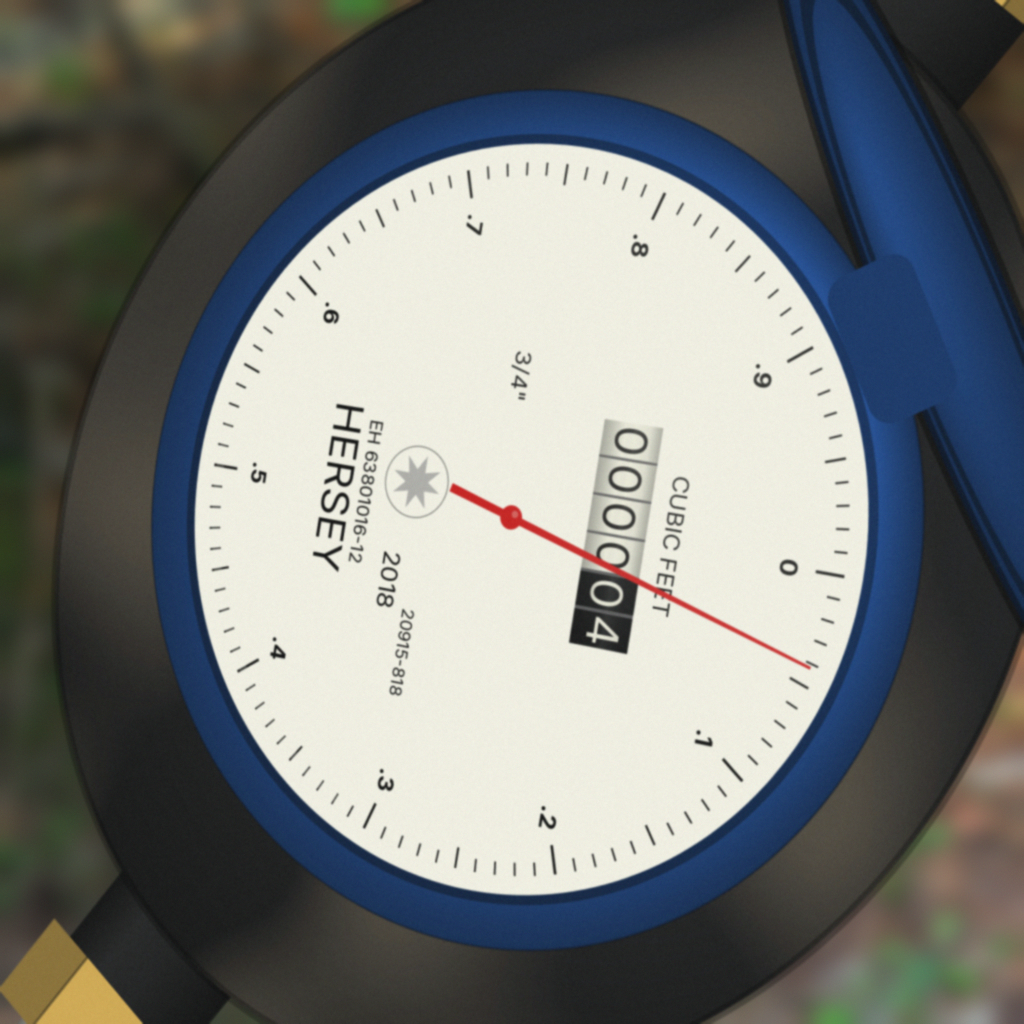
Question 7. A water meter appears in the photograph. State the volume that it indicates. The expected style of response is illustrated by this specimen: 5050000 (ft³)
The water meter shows 4.04 (ft³)
